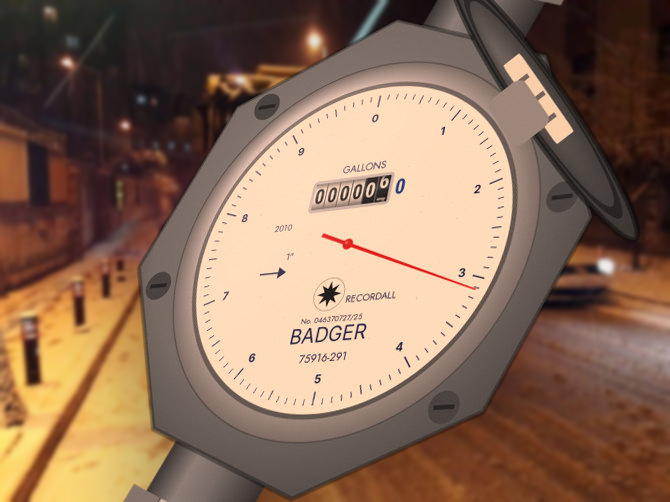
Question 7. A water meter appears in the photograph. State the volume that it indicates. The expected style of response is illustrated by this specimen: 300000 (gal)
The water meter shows 63.1 (gal)
